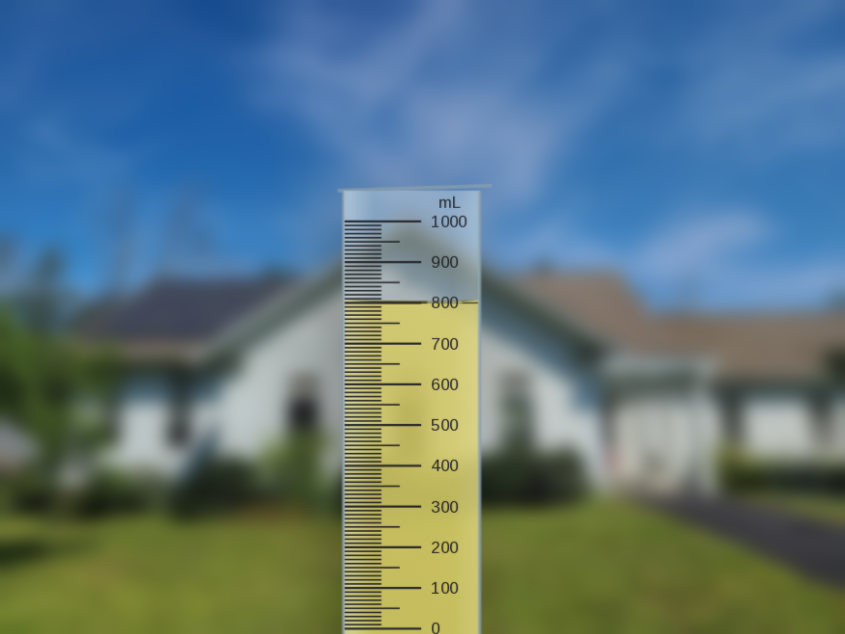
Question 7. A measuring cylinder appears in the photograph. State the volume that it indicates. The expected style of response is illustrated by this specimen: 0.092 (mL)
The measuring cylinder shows 800 (mL)
